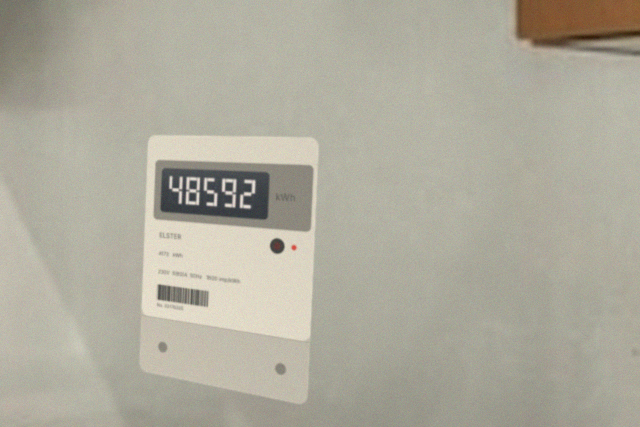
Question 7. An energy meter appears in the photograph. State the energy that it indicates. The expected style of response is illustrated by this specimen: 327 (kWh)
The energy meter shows 48592 (kWh)
